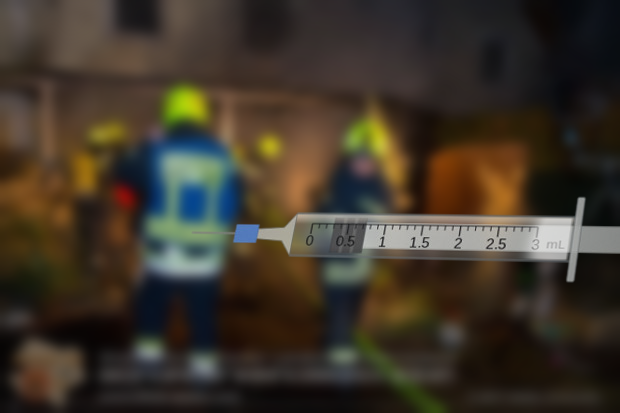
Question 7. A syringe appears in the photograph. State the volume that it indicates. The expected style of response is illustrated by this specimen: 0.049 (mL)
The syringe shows 0.3 (mL)
